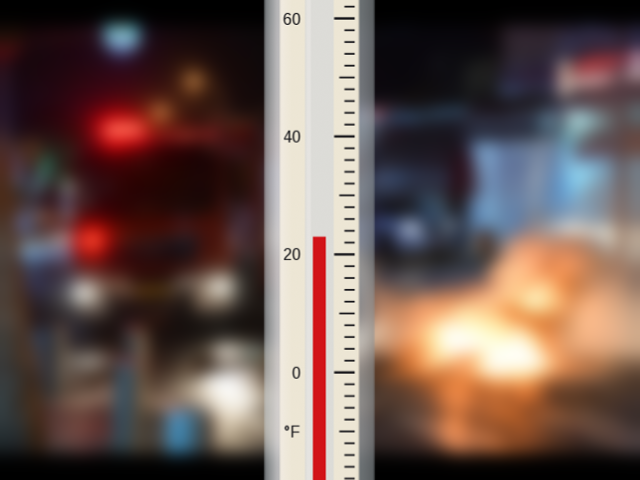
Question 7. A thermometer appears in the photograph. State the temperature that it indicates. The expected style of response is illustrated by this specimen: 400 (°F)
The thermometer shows 23 (°F)
